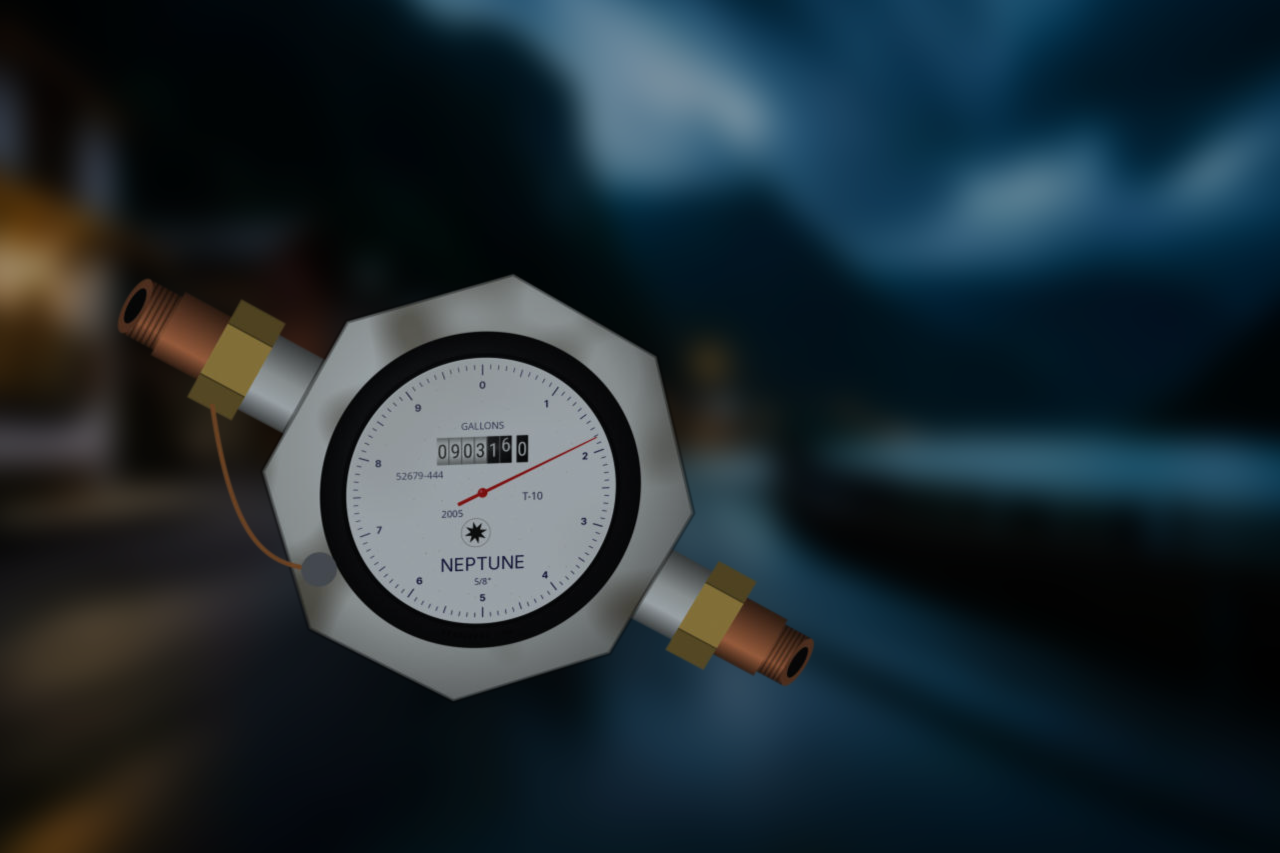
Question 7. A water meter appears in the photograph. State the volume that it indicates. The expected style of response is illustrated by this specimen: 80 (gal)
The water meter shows 903161.8 (gal)
